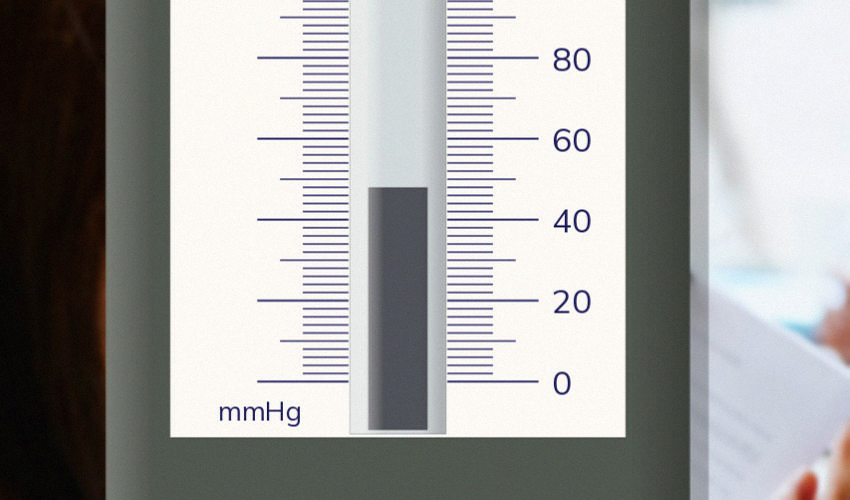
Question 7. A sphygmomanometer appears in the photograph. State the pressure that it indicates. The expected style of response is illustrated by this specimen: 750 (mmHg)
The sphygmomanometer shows 48 (mmHg)
